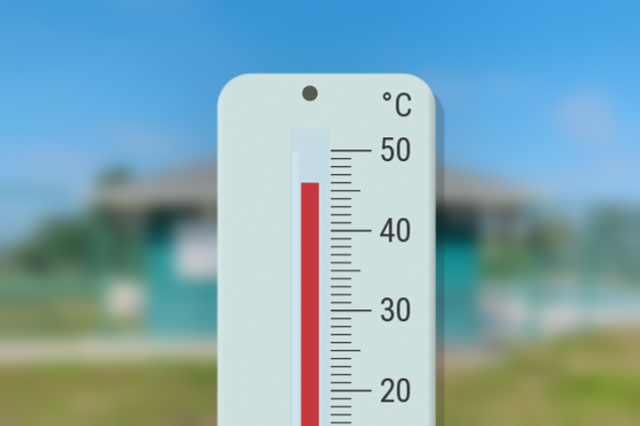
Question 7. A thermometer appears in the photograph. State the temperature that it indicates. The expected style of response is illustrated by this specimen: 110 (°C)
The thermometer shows 46 (°C)
